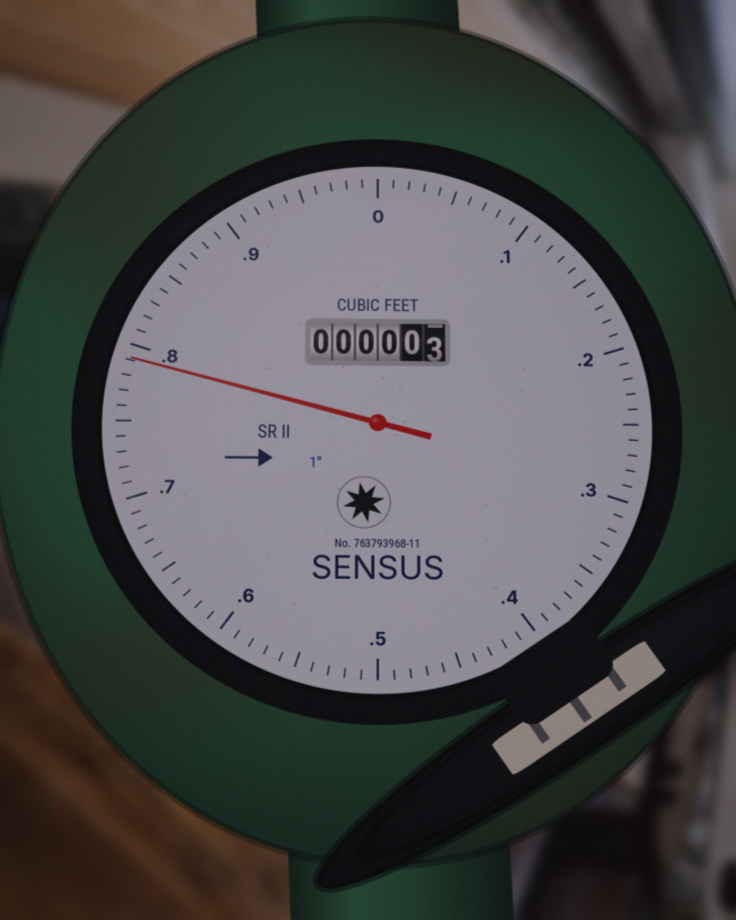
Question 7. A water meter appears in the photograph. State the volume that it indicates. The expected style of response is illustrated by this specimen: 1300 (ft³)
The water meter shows 2.79 (ft³)
